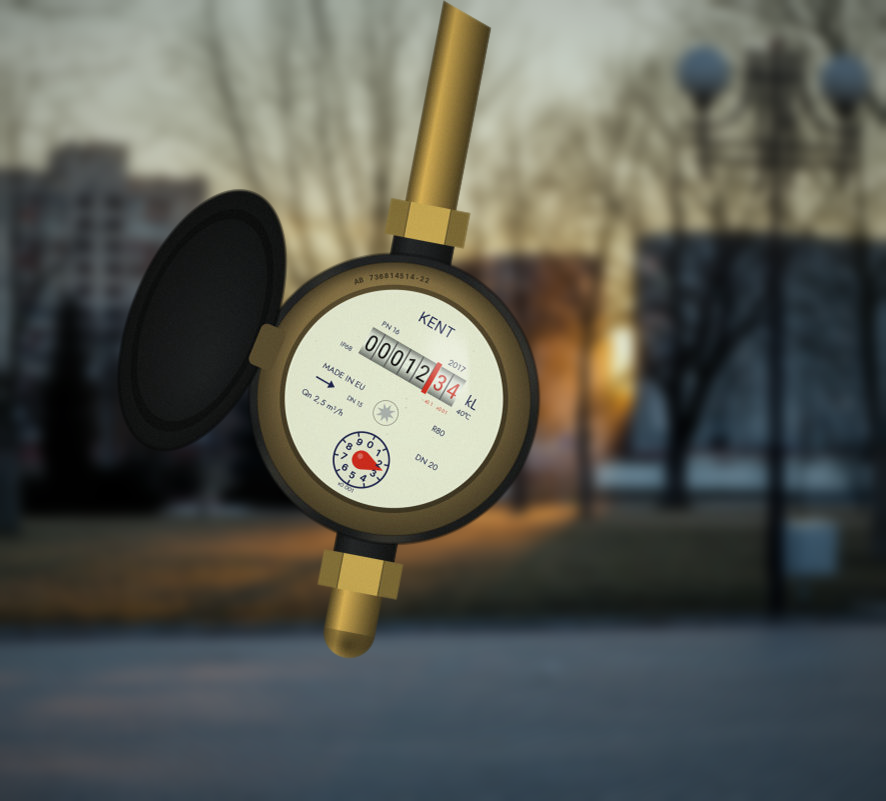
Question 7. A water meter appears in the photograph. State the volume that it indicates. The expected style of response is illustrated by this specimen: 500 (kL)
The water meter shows 12.342 (kL)
